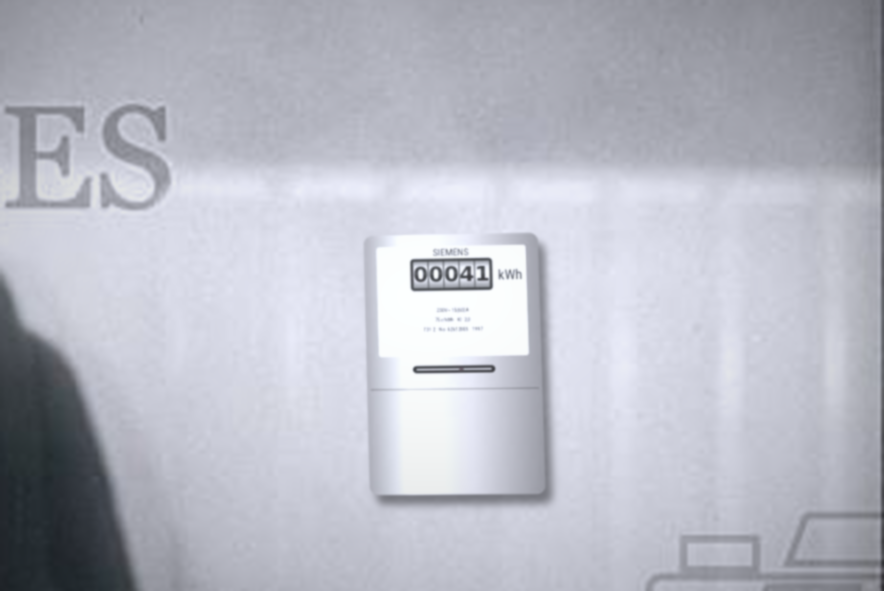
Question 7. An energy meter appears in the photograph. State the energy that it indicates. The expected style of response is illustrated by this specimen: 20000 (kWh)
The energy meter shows 41 (kWh)
